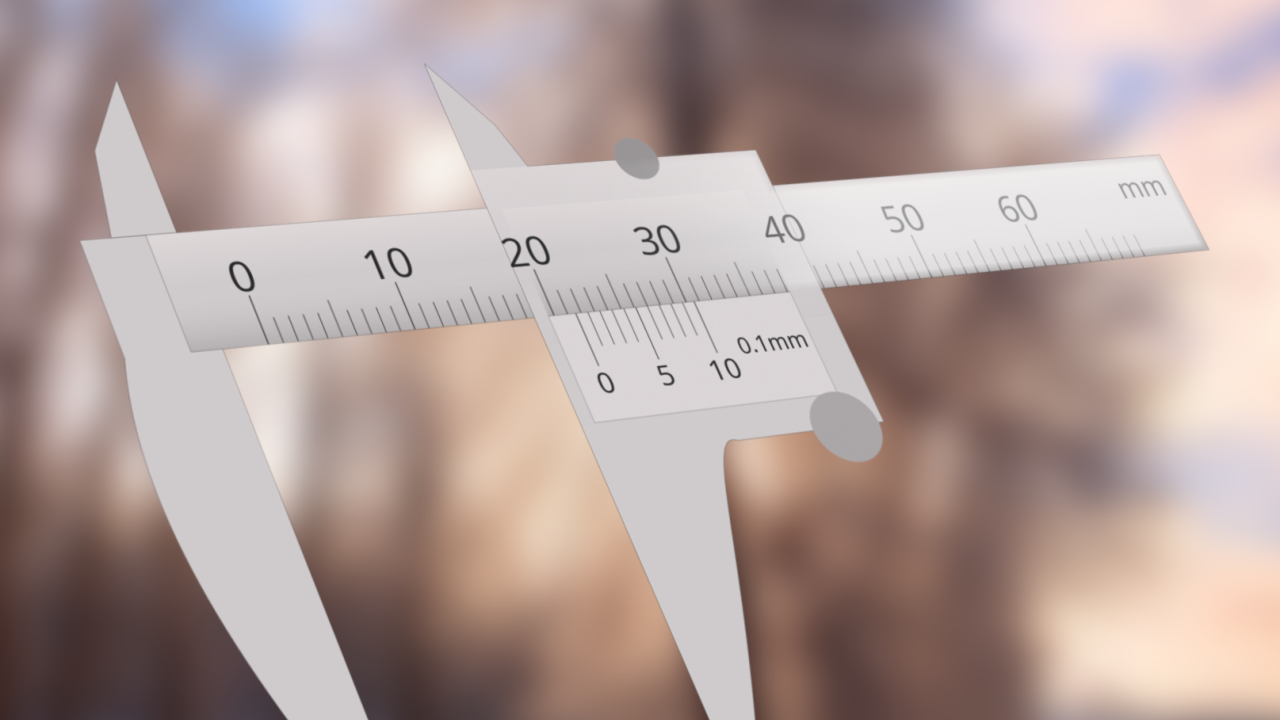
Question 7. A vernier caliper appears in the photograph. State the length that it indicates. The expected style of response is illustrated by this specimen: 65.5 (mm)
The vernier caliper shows 21.6 (mm)
